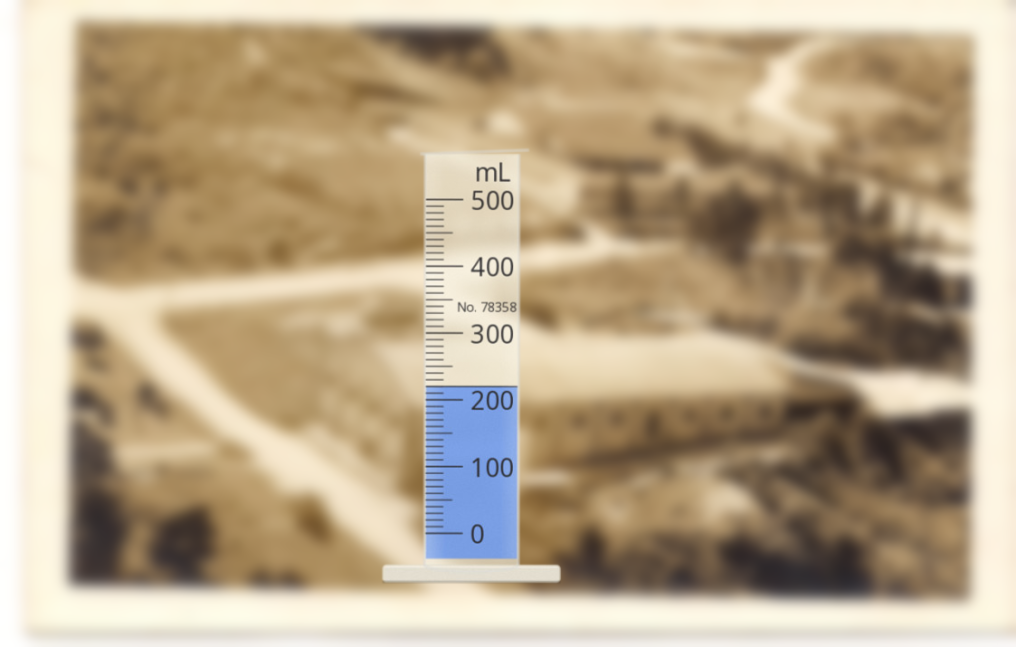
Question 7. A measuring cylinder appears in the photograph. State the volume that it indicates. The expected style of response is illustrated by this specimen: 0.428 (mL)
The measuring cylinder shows 220 (mL)
